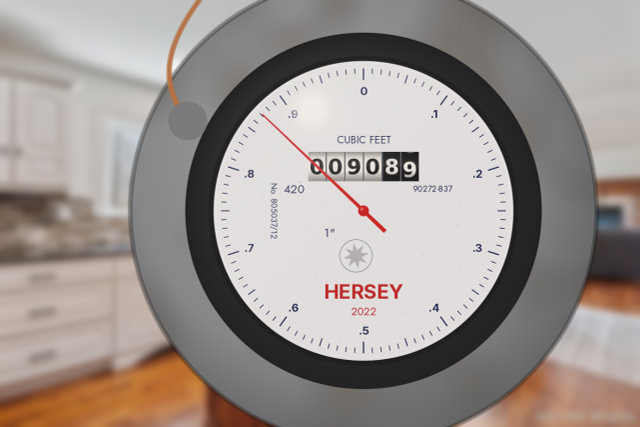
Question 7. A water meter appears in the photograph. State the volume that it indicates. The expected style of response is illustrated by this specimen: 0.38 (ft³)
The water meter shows 9088.87 (ft³)
